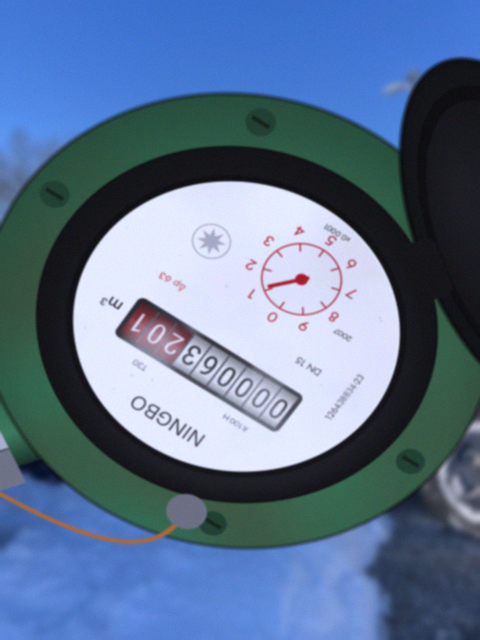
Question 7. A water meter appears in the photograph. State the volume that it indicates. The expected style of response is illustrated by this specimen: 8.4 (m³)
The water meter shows 63.2011 (m³)
